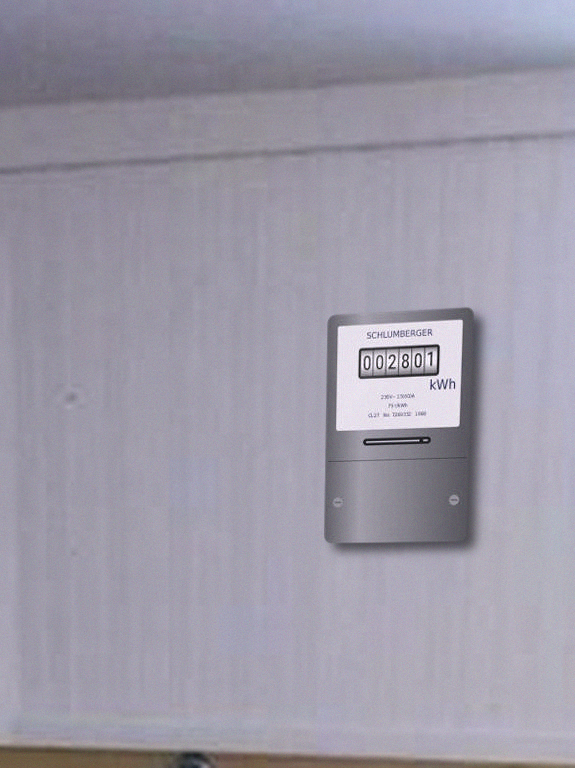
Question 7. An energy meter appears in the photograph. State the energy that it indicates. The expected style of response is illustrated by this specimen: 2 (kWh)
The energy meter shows 2801 (kWh)
